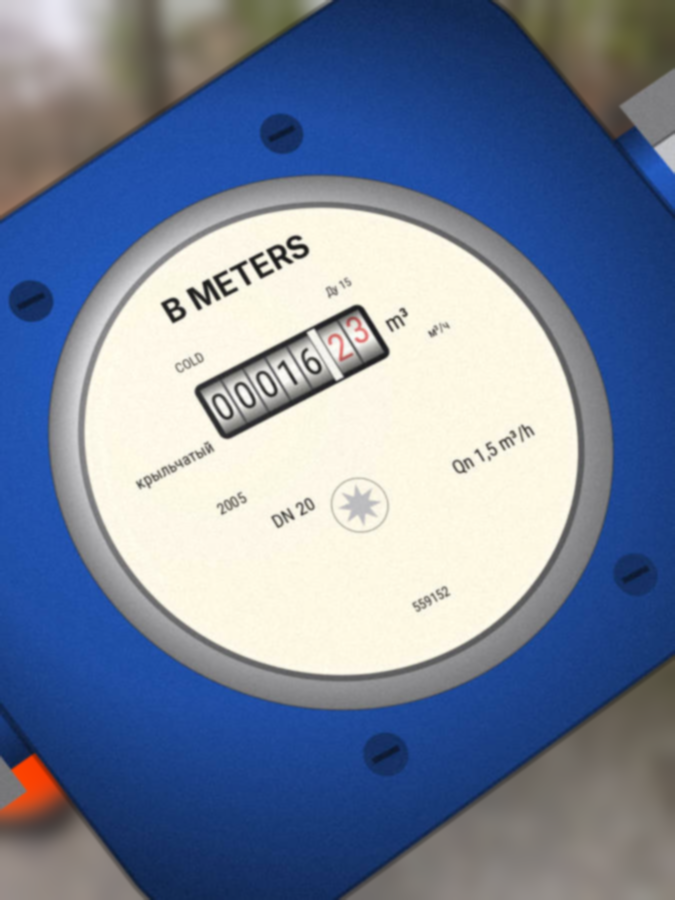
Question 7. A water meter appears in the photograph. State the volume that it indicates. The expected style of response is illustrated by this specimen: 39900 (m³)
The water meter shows 16.23 (m³)
